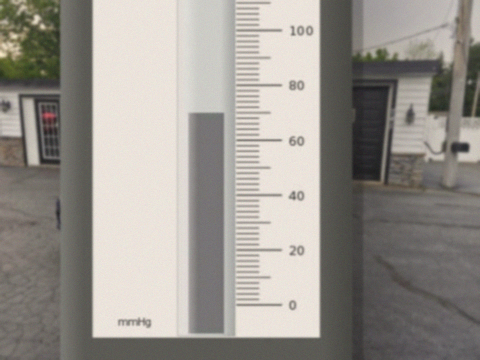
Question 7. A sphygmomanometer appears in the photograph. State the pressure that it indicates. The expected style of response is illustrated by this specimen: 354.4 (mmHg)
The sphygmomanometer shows 70 (mmHg)
